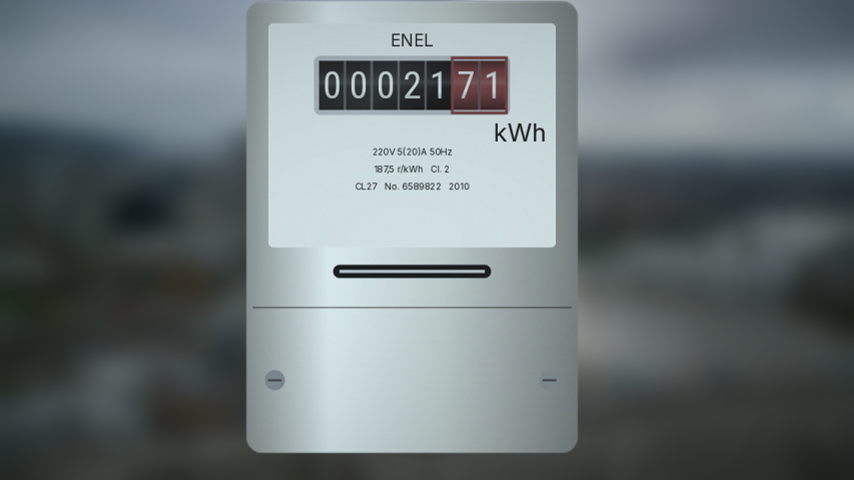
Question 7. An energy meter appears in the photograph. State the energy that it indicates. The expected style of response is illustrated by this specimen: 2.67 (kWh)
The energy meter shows 21.71 (kWh)
